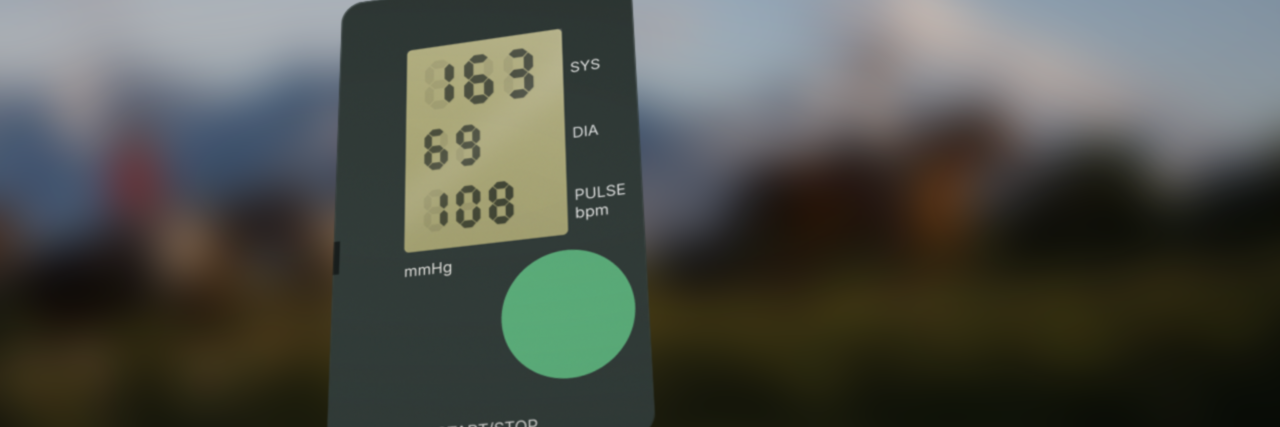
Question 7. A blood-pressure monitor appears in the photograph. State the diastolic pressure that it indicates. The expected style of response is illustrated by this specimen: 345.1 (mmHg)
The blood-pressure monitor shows 69 (mmHg)
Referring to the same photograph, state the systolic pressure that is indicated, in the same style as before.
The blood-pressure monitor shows 163 (mmHg)
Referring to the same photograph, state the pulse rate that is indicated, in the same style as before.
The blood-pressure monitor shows 108 (bpm)
